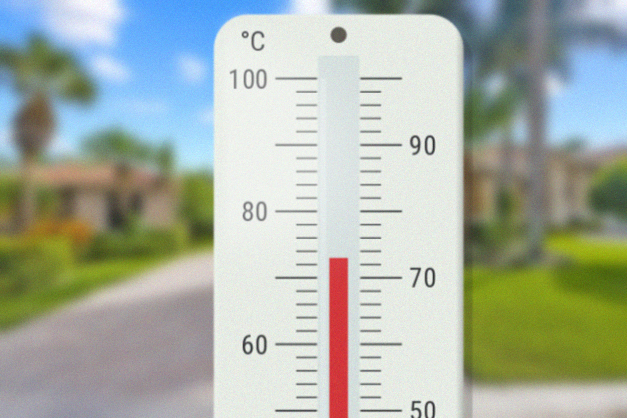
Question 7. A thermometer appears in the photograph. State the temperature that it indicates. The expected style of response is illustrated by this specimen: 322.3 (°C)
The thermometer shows 73 (°C)
